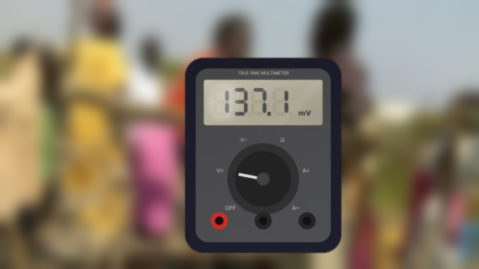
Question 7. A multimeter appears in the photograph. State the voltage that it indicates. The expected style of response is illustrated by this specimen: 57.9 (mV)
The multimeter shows 137.1 (mV)
